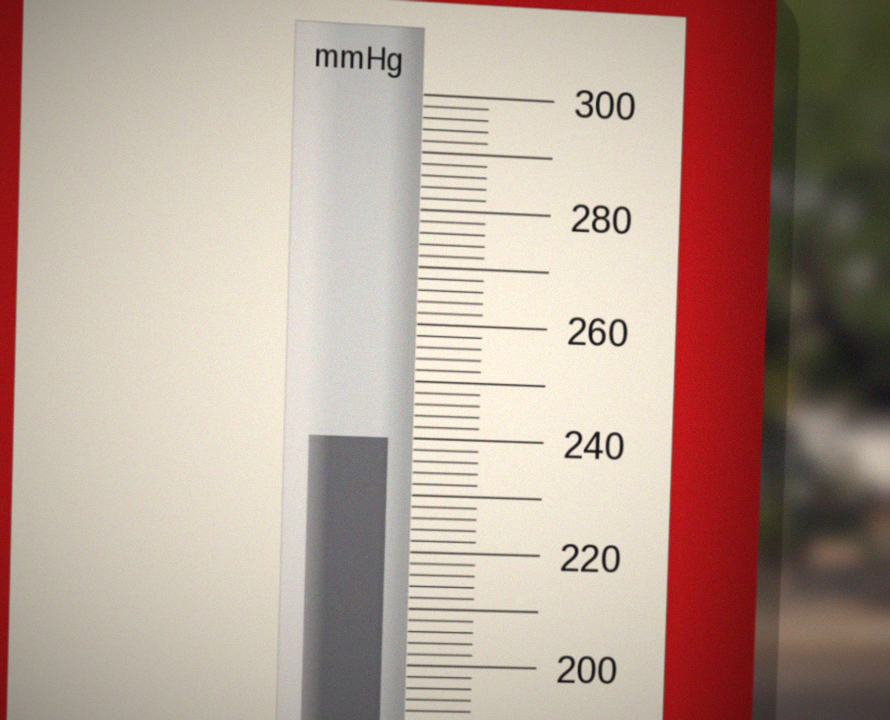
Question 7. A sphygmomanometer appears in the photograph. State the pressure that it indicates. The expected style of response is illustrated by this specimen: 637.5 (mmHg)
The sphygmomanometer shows 240 (mmHg)
